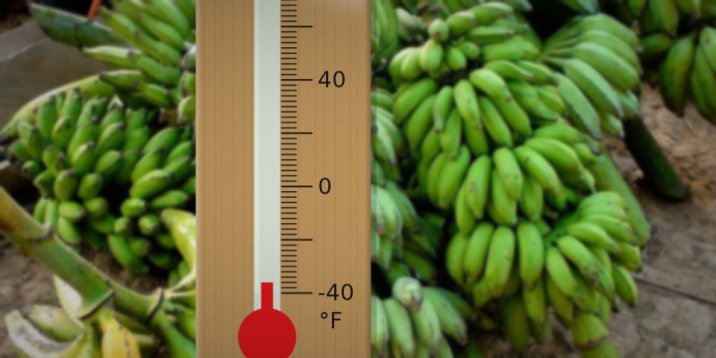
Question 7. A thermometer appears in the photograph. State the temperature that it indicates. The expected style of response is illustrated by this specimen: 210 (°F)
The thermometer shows -36 (°F)
